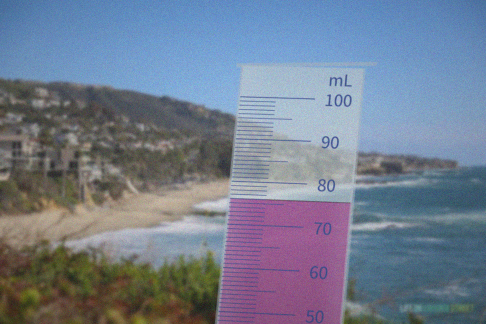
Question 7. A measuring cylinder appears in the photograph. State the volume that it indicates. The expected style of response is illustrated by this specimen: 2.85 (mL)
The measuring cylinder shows 76 (mL)
